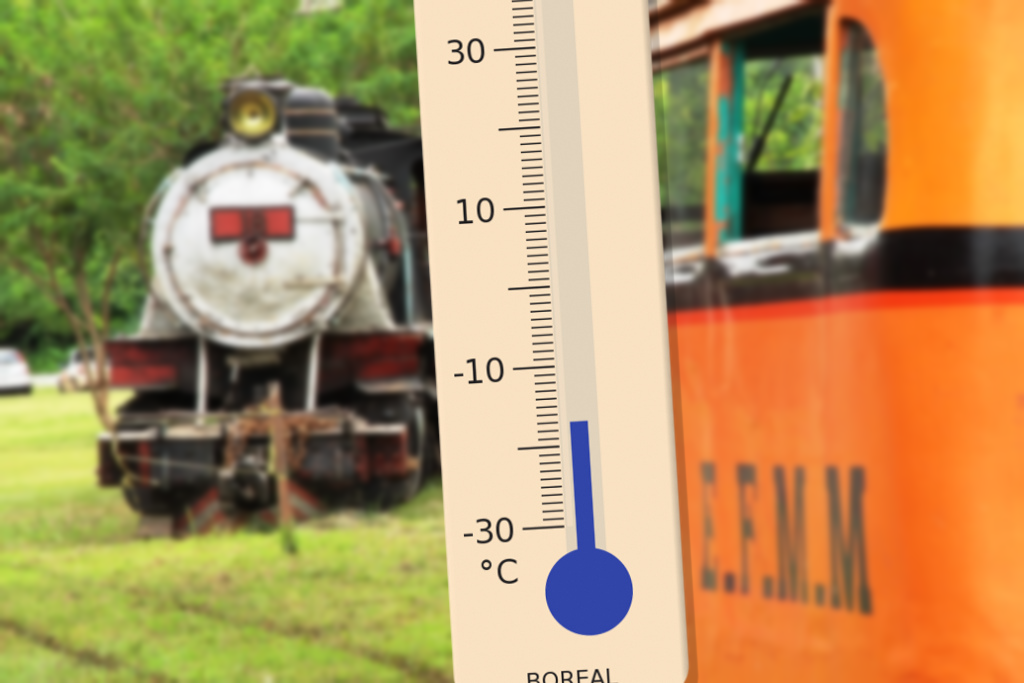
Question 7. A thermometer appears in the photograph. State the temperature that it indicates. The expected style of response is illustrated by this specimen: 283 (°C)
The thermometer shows -17 (°C)
